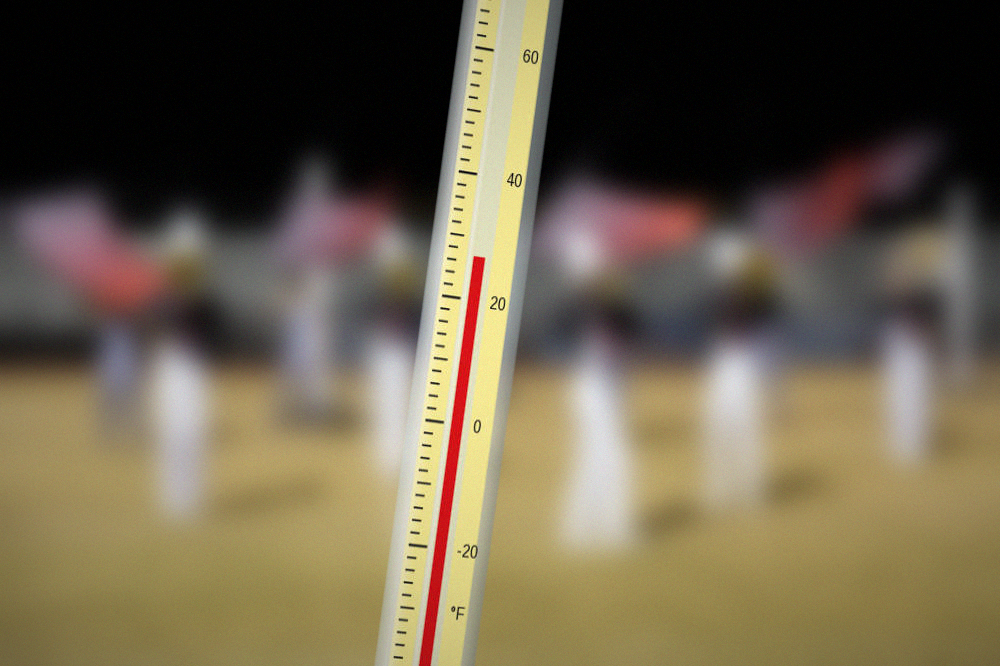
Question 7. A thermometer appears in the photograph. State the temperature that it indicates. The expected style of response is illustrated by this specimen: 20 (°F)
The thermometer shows 27 (°F)
